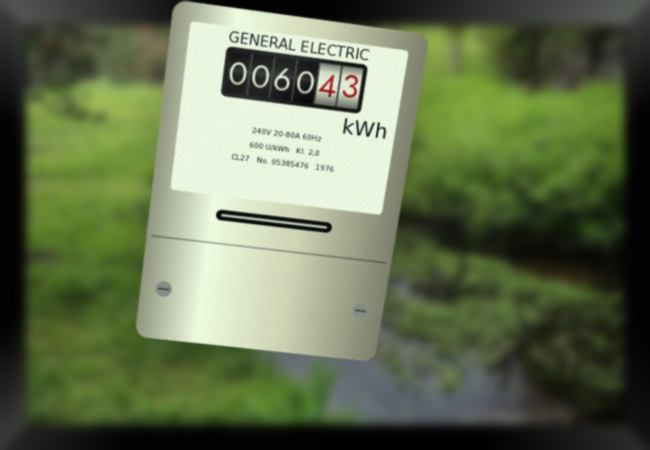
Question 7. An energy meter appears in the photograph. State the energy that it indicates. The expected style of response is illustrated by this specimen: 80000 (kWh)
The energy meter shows 60.43 (kWh)
